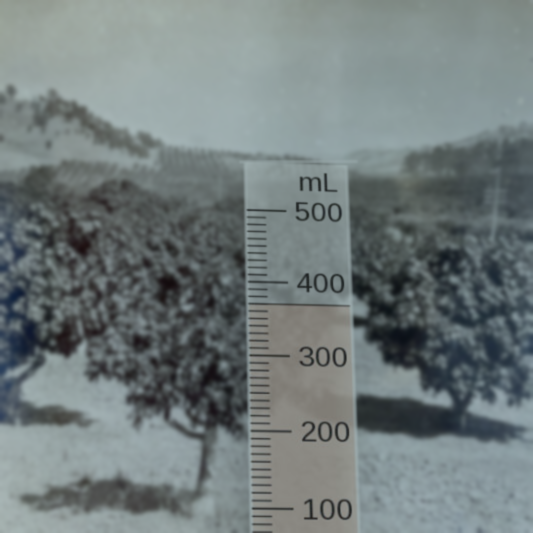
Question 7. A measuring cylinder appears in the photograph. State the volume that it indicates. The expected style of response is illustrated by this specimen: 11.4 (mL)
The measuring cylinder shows 370 (mL)
